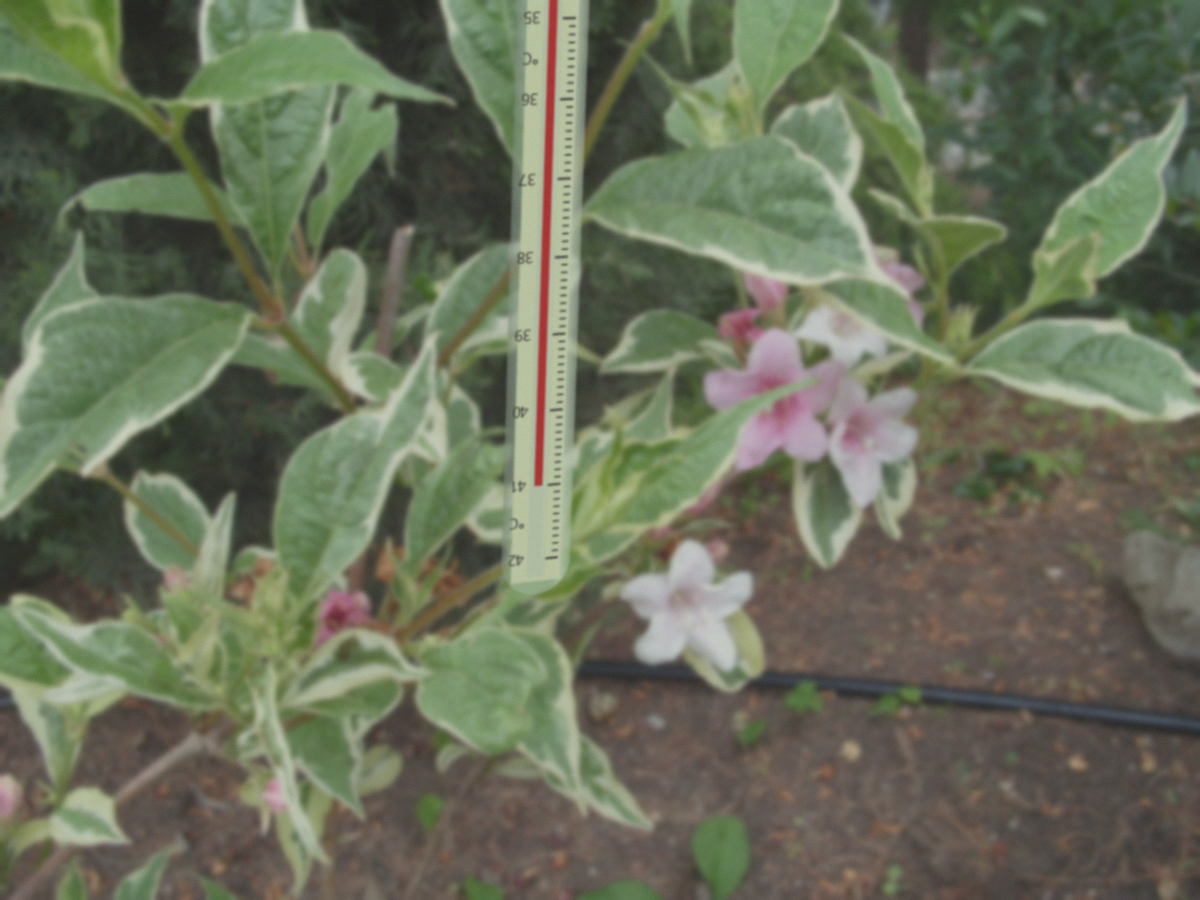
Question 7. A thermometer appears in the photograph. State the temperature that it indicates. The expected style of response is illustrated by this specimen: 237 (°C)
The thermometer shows 41 (°C)
